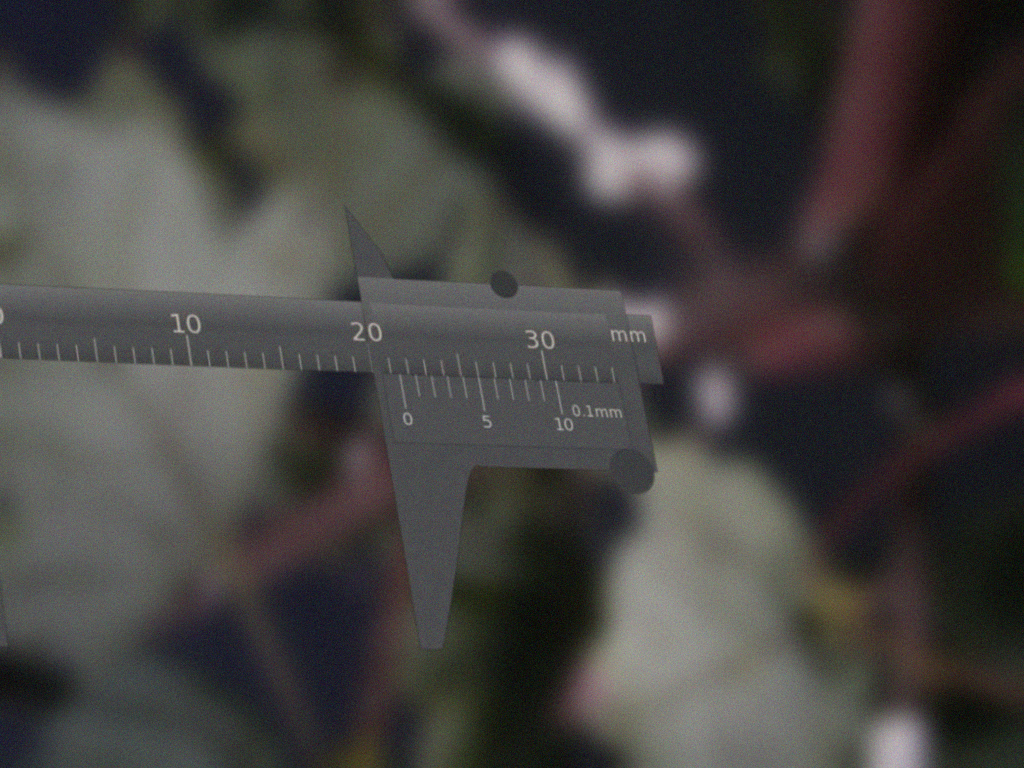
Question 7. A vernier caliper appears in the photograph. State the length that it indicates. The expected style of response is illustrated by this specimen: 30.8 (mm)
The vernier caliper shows 21.5 (mm)
